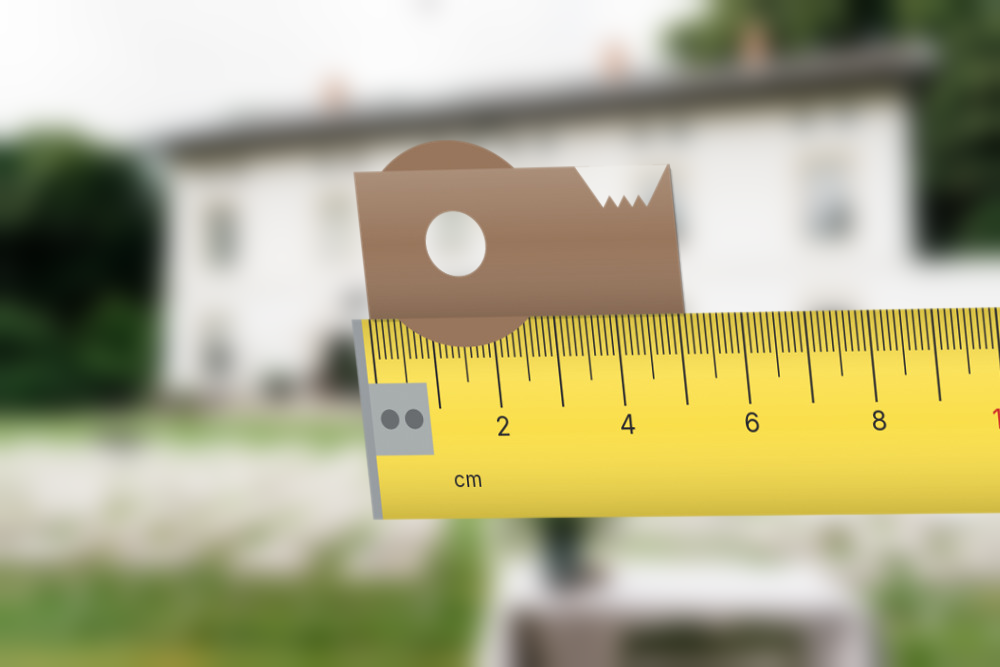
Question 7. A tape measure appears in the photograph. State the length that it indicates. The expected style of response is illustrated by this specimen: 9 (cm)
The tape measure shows 5.1 (cm)
